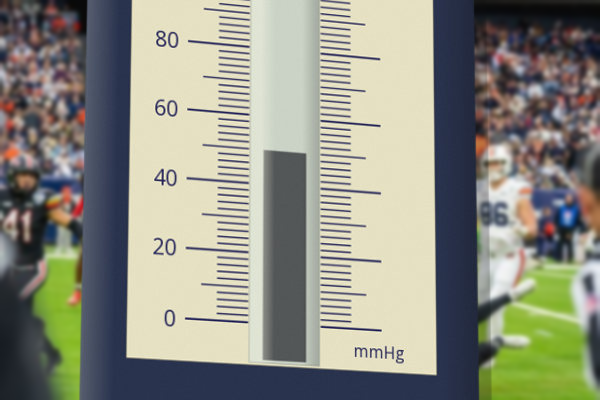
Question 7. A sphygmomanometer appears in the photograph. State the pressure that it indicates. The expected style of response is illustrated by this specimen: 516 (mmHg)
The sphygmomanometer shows 50 (mmHg)
